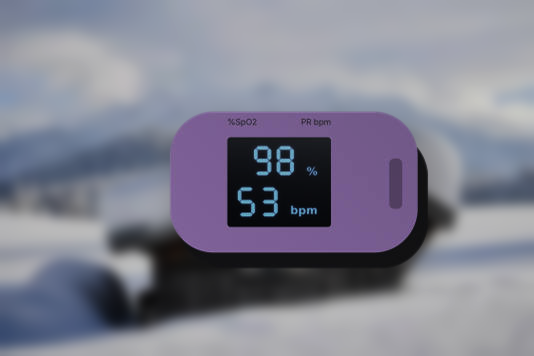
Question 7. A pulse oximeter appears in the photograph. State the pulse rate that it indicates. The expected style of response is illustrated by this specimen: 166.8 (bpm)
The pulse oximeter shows 53 (bpm)
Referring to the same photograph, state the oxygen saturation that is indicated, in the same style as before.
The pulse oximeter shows 98 (%)
